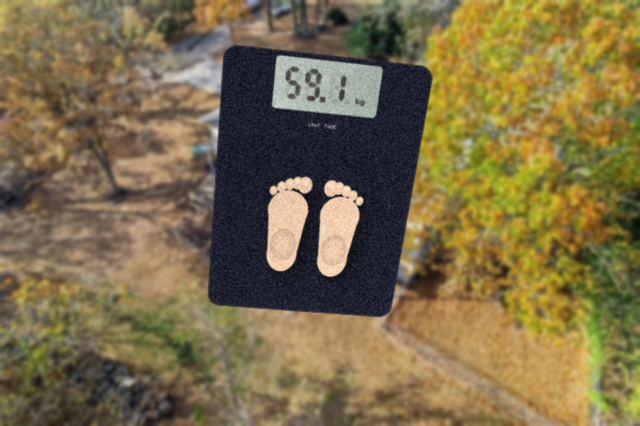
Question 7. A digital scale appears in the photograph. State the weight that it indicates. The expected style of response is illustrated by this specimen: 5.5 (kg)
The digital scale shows 59.1 (kg)
